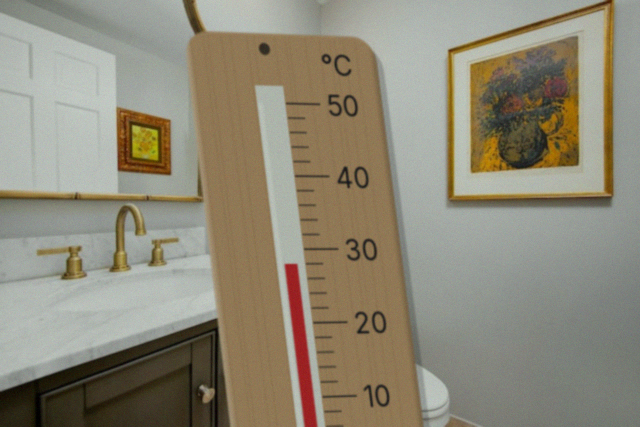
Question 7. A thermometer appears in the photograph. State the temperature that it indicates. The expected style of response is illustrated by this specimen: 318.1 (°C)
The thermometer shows 28 (°C)
